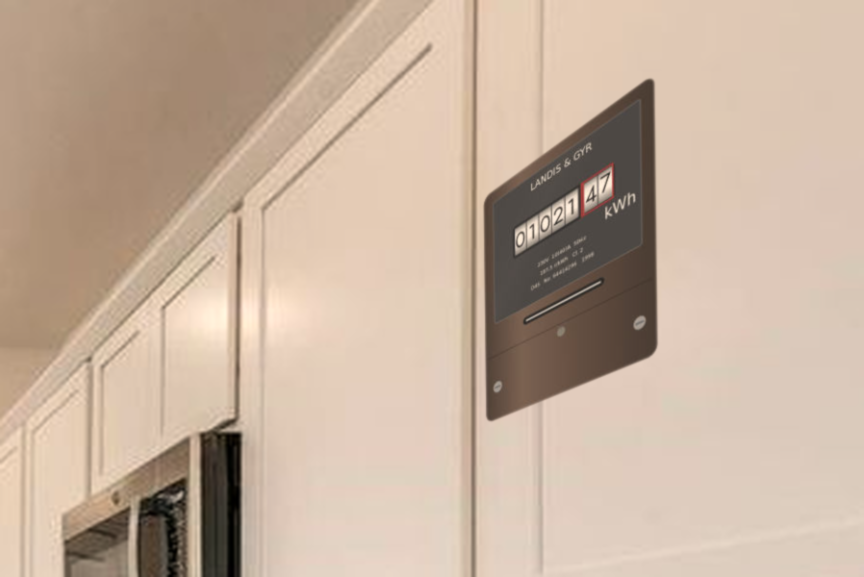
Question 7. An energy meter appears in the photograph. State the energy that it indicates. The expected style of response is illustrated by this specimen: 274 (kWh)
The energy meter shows 1021.47 (kWh)
